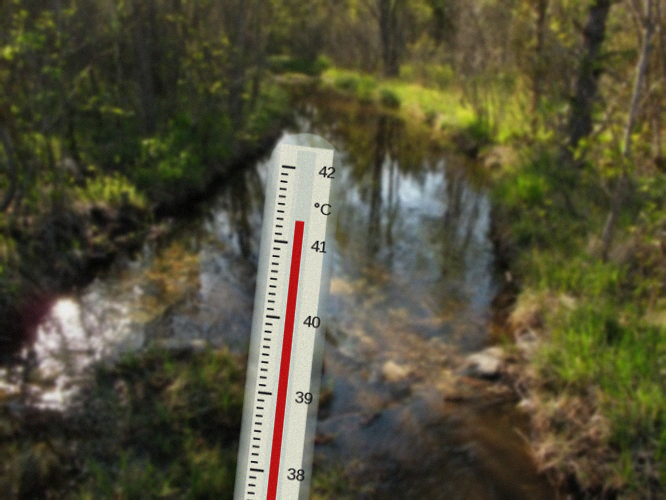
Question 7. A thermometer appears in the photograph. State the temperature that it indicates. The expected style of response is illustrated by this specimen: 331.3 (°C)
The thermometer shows 41.3 (°C)
